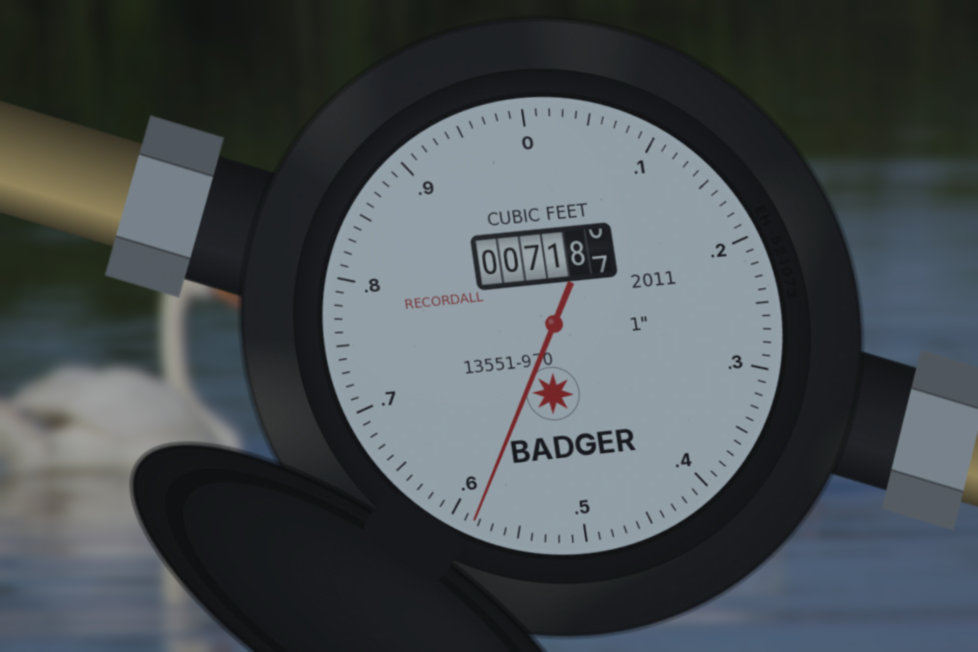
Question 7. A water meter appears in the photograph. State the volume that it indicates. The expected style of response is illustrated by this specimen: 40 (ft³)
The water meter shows 7186.58 (ft³)
